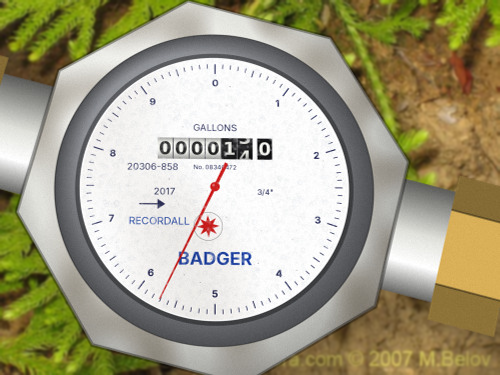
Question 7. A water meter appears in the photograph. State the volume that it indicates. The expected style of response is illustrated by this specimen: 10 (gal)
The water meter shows 135.7 (gal)
